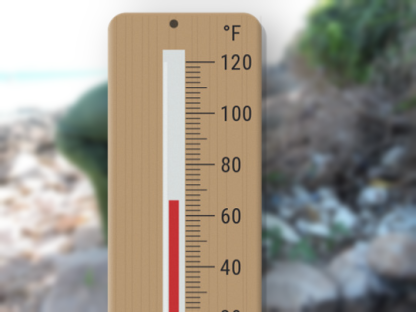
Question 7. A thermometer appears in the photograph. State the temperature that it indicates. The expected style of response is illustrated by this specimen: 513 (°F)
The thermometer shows 66 (°F)
